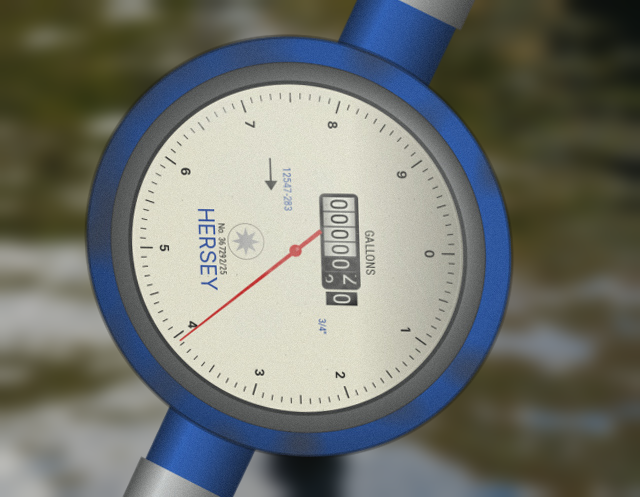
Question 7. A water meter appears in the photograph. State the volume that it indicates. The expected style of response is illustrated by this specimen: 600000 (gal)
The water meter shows 23.9 (gal)
